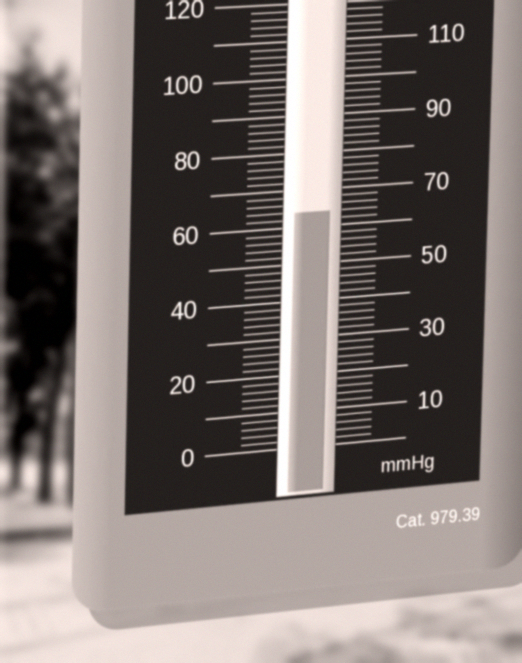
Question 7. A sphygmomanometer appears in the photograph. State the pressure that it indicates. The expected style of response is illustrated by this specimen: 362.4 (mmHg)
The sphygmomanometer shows 64 (mmHg)
